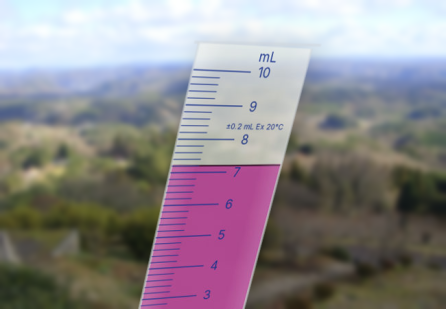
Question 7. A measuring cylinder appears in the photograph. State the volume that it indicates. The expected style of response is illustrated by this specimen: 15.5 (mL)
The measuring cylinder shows 7.2 (mL)
